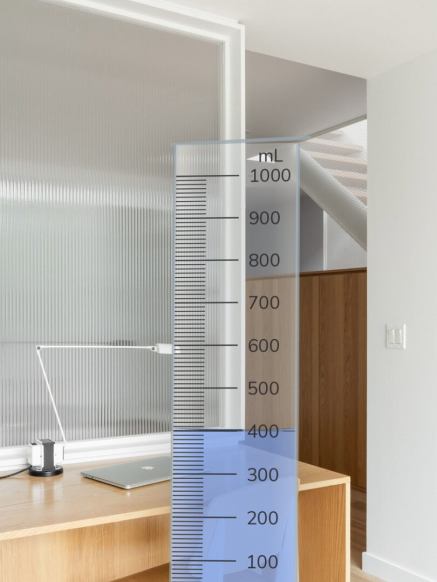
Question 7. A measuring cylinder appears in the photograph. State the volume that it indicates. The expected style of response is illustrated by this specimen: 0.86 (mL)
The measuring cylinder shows 400 (mL)
